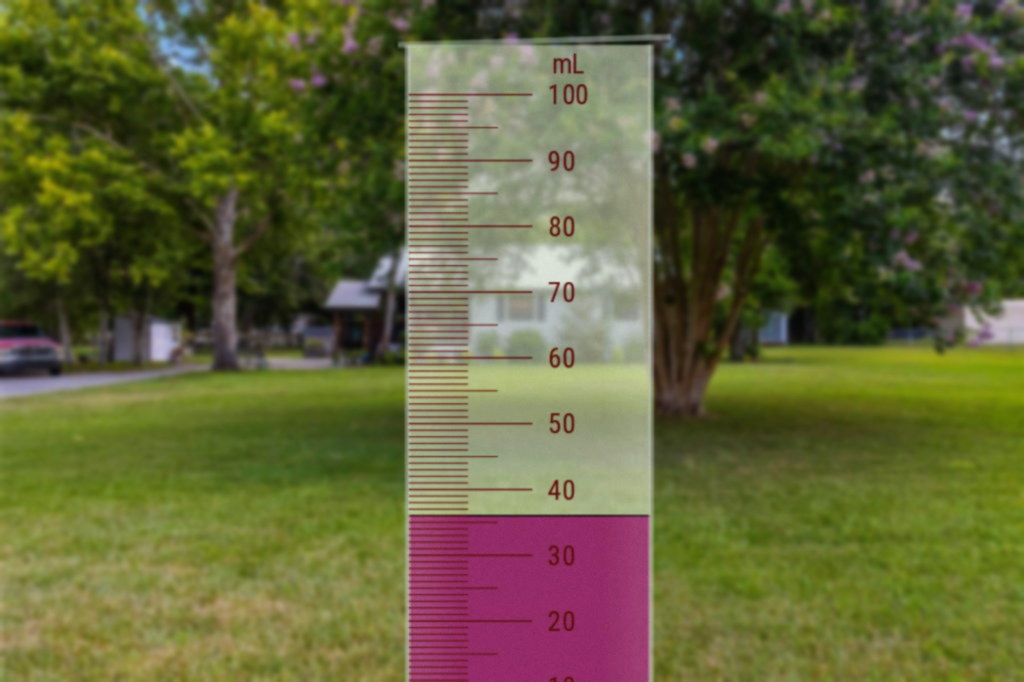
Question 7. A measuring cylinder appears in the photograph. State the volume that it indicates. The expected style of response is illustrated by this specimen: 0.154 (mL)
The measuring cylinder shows 36 (mL)
